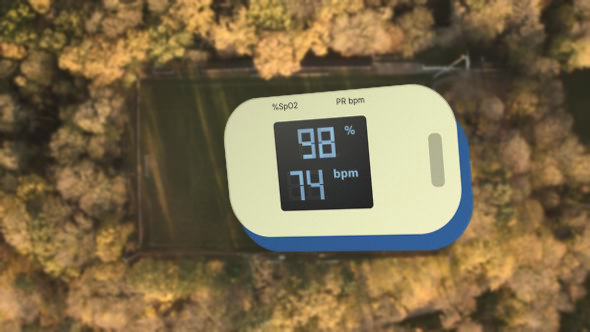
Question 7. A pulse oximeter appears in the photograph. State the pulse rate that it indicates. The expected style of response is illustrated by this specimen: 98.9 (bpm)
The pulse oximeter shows 74 (bpm)
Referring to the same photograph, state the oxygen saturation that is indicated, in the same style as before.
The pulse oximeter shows 98 (%)
